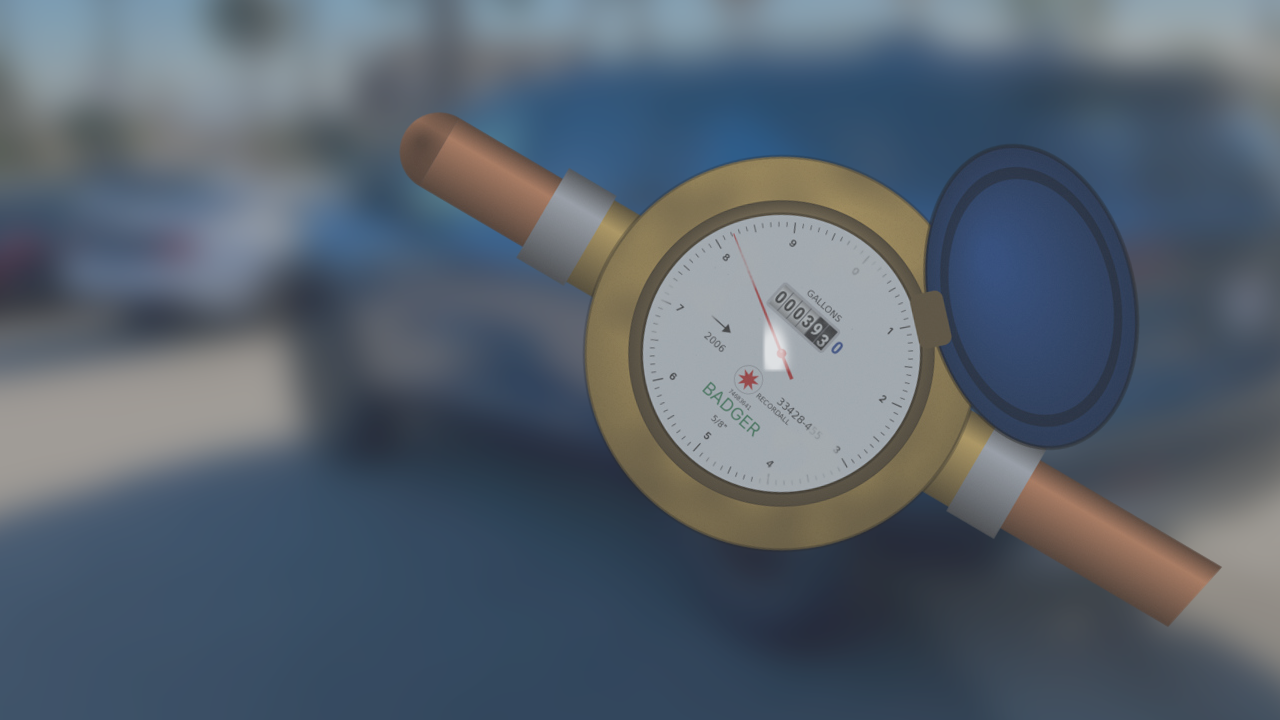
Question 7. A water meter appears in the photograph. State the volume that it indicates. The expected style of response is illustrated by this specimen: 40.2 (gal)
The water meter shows 3928.2 (gal)
